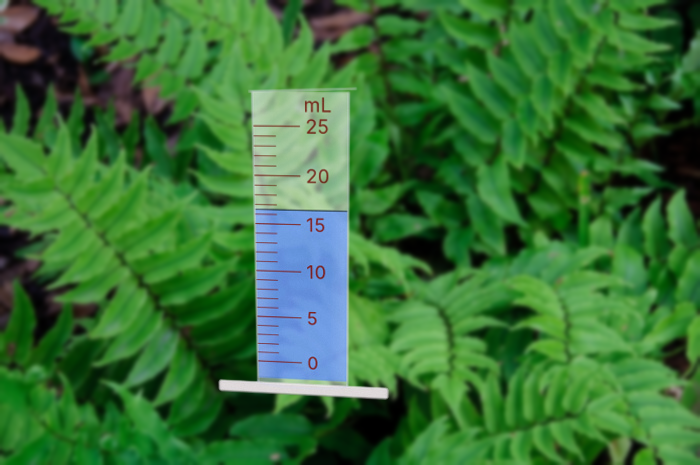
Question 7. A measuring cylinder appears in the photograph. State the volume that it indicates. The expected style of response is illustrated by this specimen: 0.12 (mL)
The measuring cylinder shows 16.5 (mL)
